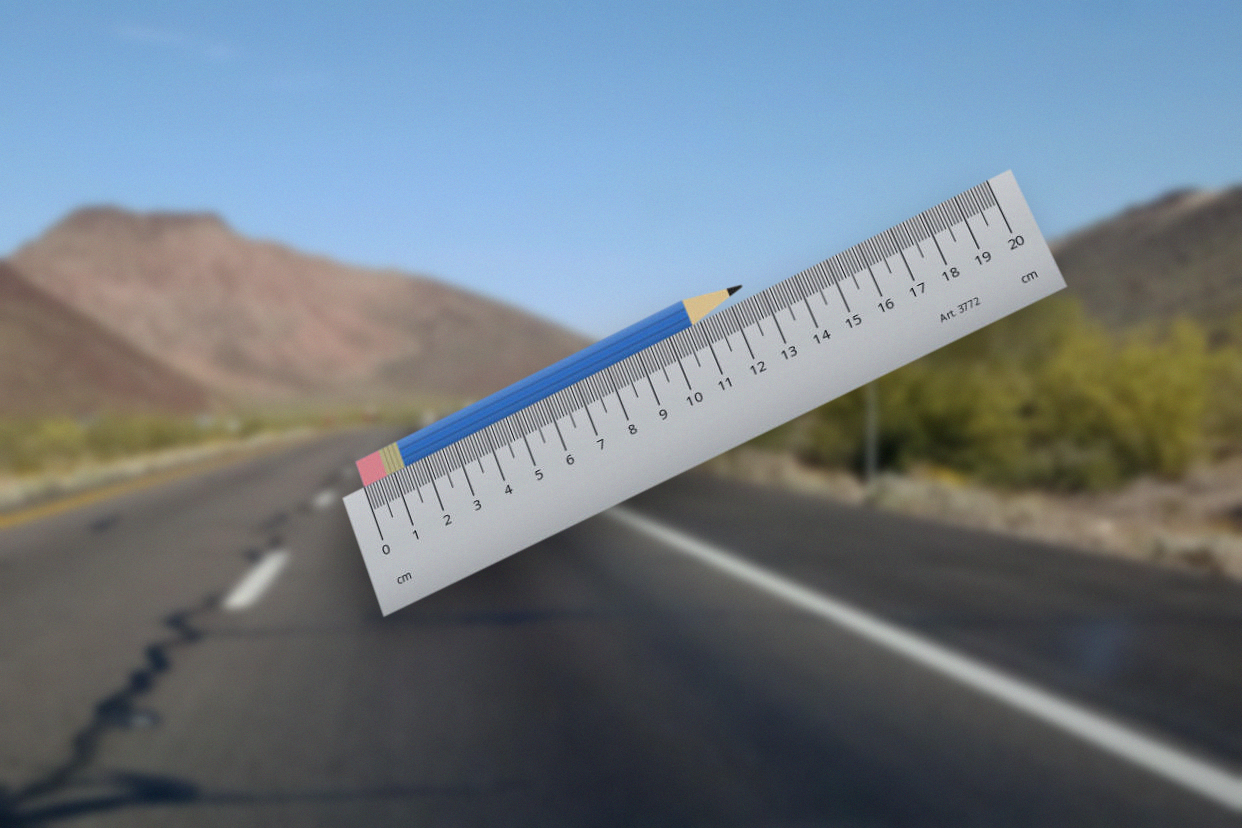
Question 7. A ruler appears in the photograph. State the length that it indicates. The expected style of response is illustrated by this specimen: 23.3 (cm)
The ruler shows 12.5 (cm)
